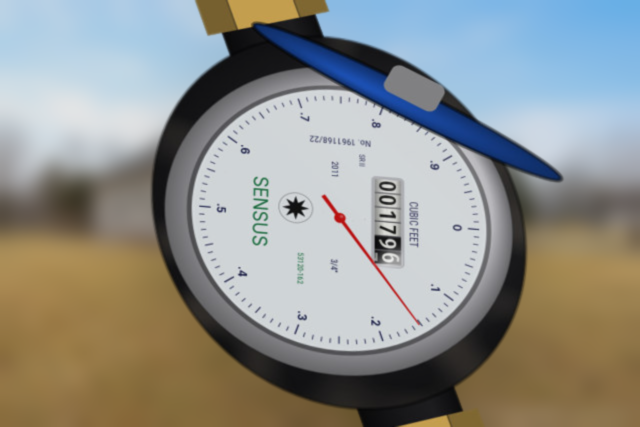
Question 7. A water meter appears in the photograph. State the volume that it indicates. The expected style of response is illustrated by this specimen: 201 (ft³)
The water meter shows 1796.15 (ft³)
